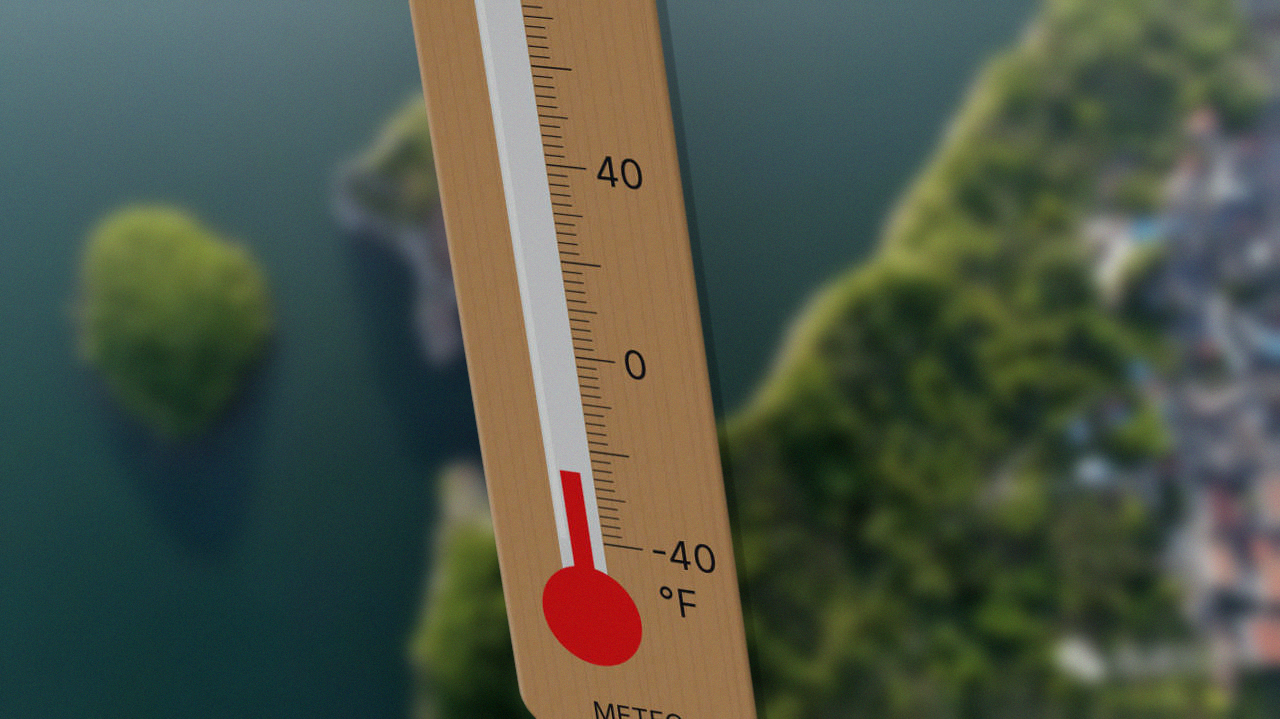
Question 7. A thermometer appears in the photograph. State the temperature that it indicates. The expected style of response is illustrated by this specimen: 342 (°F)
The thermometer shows -25 (°F)
